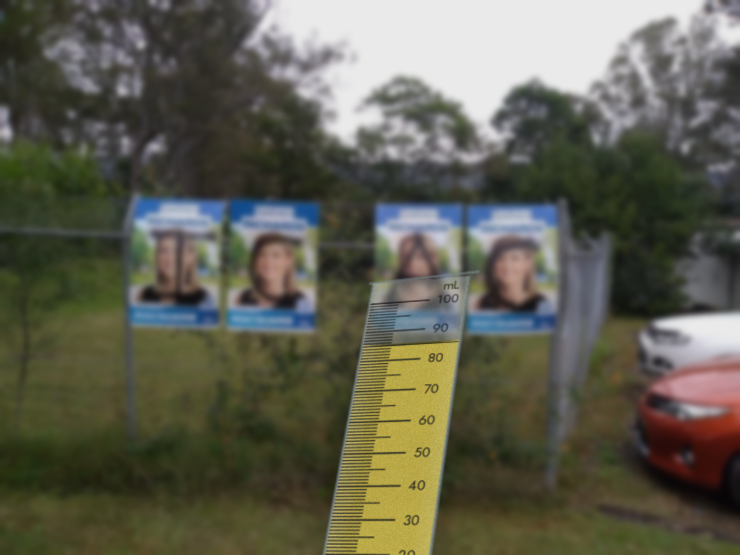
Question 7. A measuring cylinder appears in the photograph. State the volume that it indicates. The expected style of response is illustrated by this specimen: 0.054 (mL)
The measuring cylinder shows 85 (mL)
